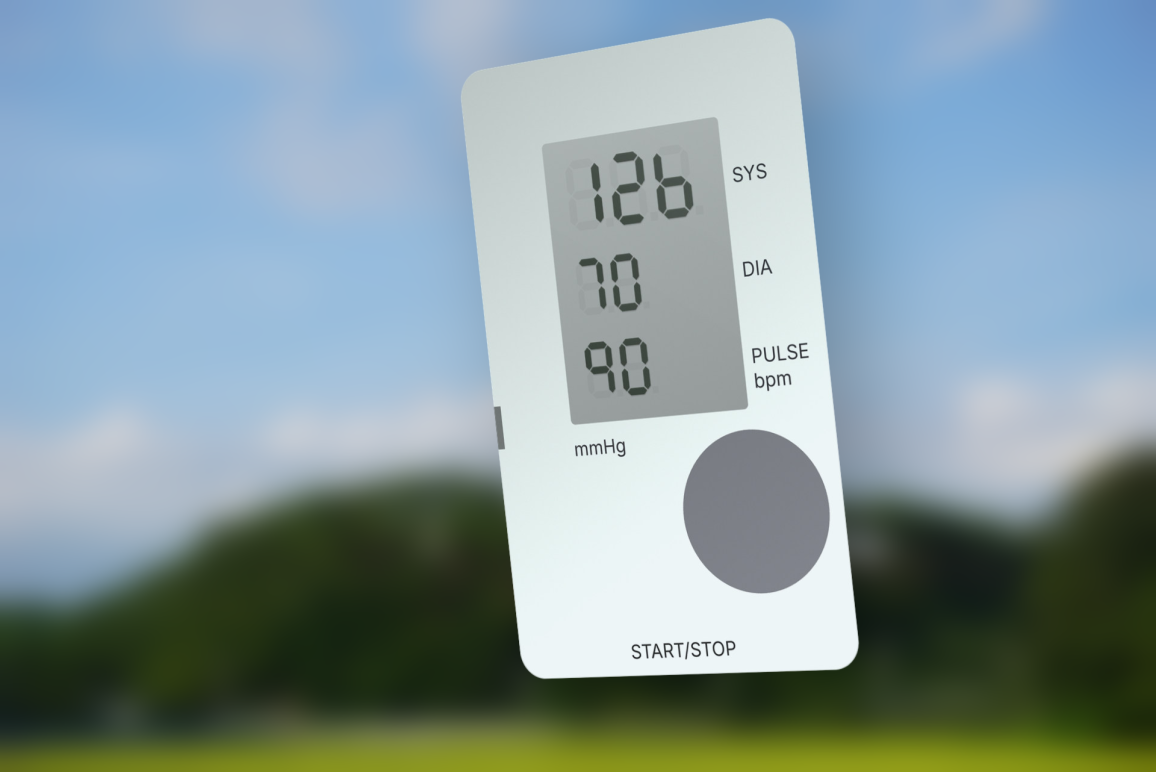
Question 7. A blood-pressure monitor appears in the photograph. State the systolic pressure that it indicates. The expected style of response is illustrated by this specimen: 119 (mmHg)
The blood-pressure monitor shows 126 (mmHg)
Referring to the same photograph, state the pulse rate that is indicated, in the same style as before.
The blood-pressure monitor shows 90 (bpm)
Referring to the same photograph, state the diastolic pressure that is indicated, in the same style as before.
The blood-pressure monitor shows 70 (mmHg)
